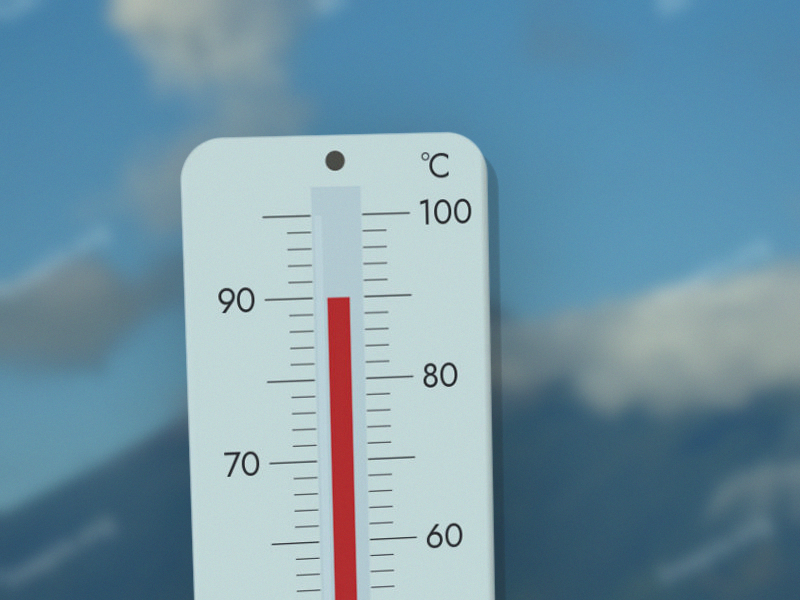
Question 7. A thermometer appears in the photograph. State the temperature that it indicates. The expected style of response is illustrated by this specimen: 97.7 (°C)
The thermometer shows 90 (°C)
